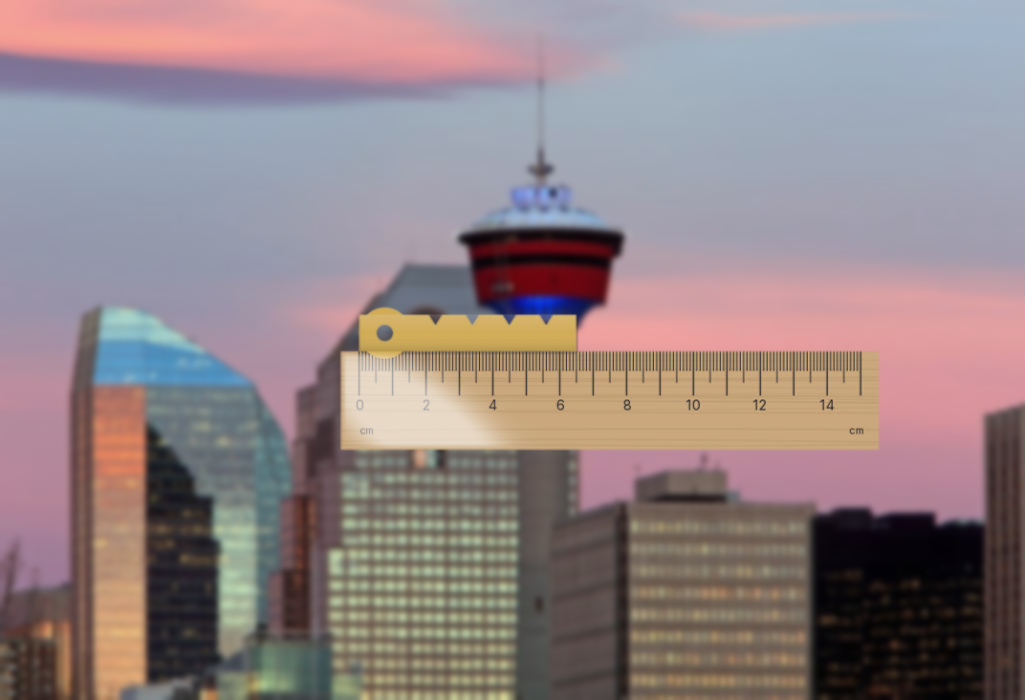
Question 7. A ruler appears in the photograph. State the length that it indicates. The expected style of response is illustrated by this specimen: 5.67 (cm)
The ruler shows 6.5 (cm)
